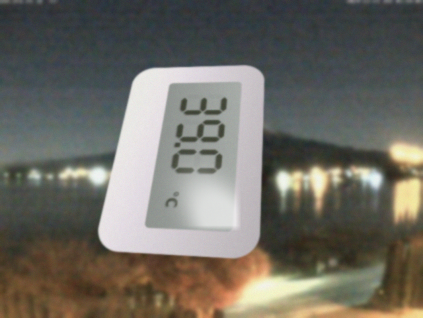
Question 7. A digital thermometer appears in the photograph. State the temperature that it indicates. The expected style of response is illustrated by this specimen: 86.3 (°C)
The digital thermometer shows 39.0 (°C)
